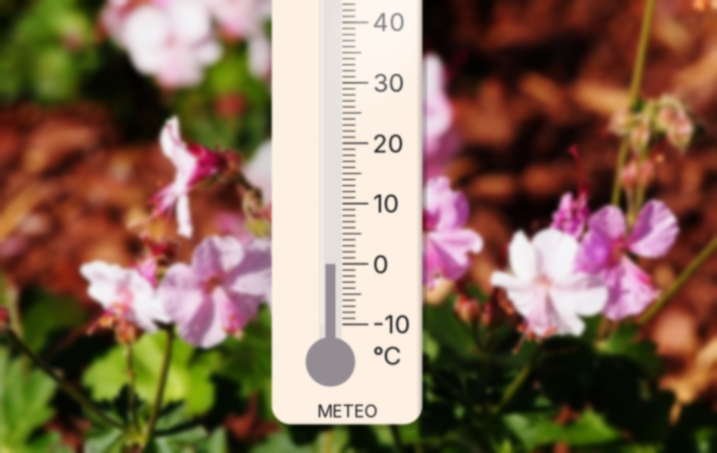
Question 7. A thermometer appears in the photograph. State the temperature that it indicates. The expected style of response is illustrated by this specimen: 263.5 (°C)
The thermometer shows 0 (°C)
